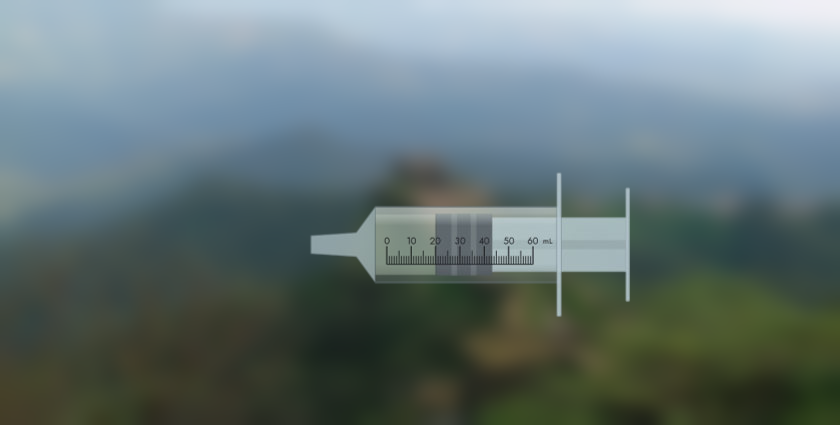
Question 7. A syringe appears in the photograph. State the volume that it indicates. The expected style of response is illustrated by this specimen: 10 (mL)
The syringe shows 20 (mL)
